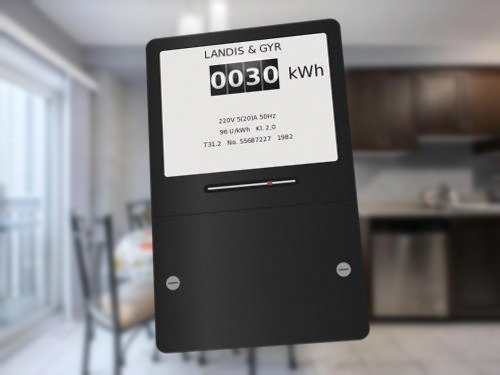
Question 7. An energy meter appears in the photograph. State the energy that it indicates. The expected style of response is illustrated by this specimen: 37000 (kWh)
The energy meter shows 30 (kWh)
